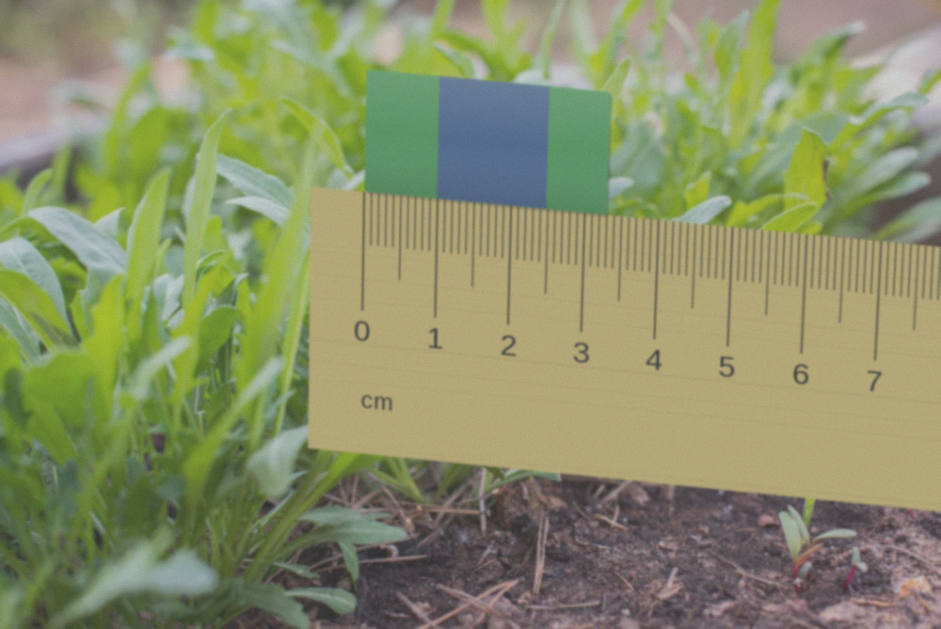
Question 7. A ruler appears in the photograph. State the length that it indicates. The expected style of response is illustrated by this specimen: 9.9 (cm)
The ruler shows 3.3 (cm)
